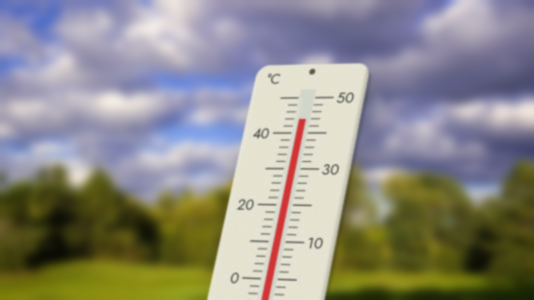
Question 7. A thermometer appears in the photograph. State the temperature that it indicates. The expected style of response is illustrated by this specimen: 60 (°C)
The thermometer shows 44 (°C)
